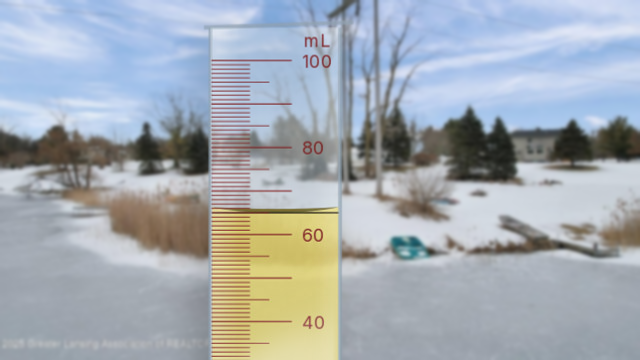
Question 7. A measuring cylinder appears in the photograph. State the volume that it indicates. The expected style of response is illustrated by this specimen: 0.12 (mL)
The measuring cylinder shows 65 (mL)
